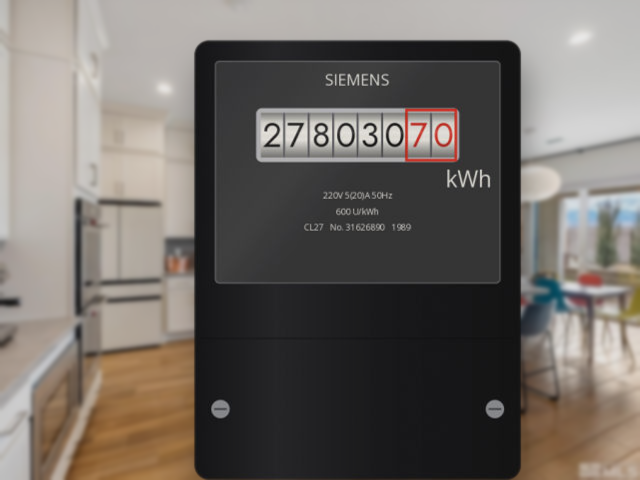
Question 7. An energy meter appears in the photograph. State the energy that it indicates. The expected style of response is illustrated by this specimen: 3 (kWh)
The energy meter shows 278030.70 (kWh)
